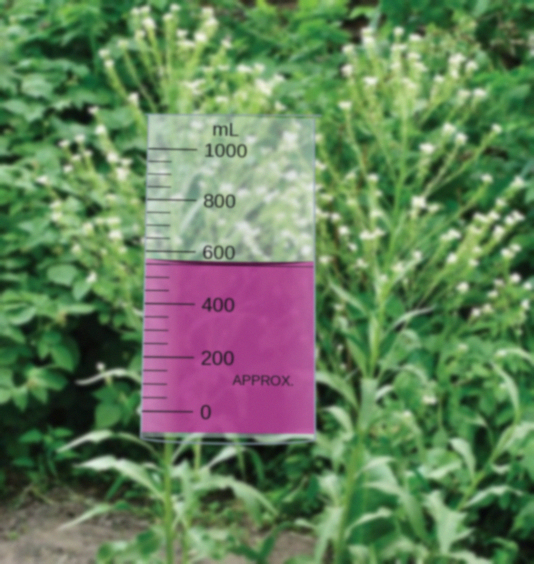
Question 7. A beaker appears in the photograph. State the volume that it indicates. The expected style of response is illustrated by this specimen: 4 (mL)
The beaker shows 550 (mL)
